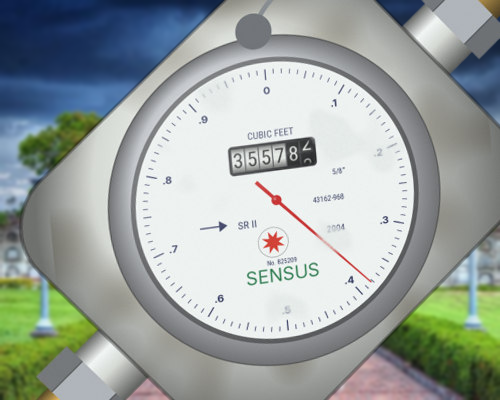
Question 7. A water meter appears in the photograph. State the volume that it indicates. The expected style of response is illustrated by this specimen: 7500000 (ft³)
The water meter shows 355782.38 (ft³)
